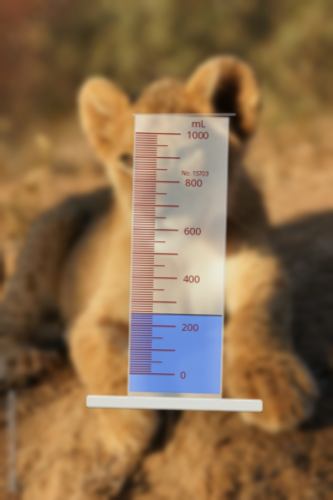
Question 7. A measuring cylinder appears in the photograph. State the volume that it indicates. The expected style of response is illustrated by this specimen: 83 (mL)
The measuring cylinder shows 250 (mL)
